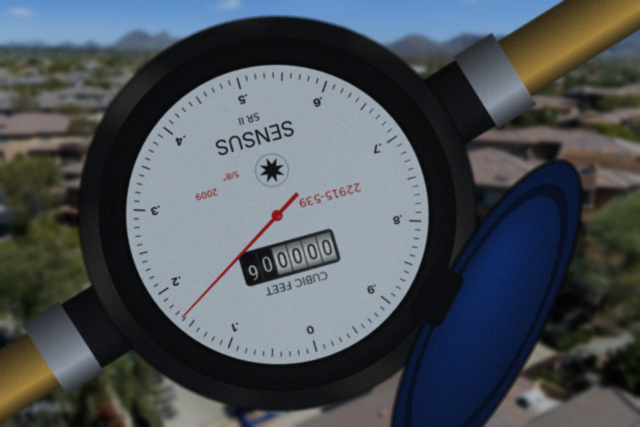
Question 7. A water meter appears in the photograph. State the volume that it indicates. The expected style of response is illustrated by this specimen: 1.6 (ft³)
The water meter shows 6.16 (ft³)
